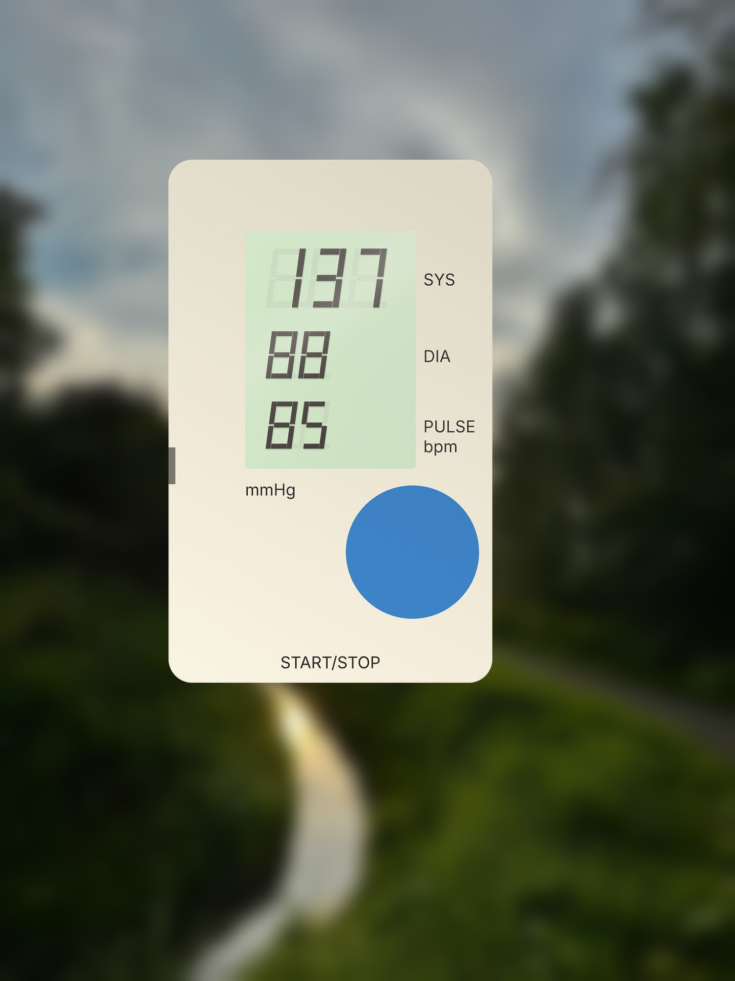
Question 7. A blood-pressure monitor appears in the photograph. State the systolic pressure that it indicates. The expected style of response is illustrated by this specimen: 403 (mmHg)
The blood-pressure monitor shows 137 (mmHg)
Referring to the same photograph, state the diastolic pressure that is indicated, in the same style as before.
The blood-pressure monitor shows 88 (mmHg)
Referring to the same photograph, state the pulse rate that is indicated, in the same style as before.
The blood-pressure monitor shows 85 (bpm)
